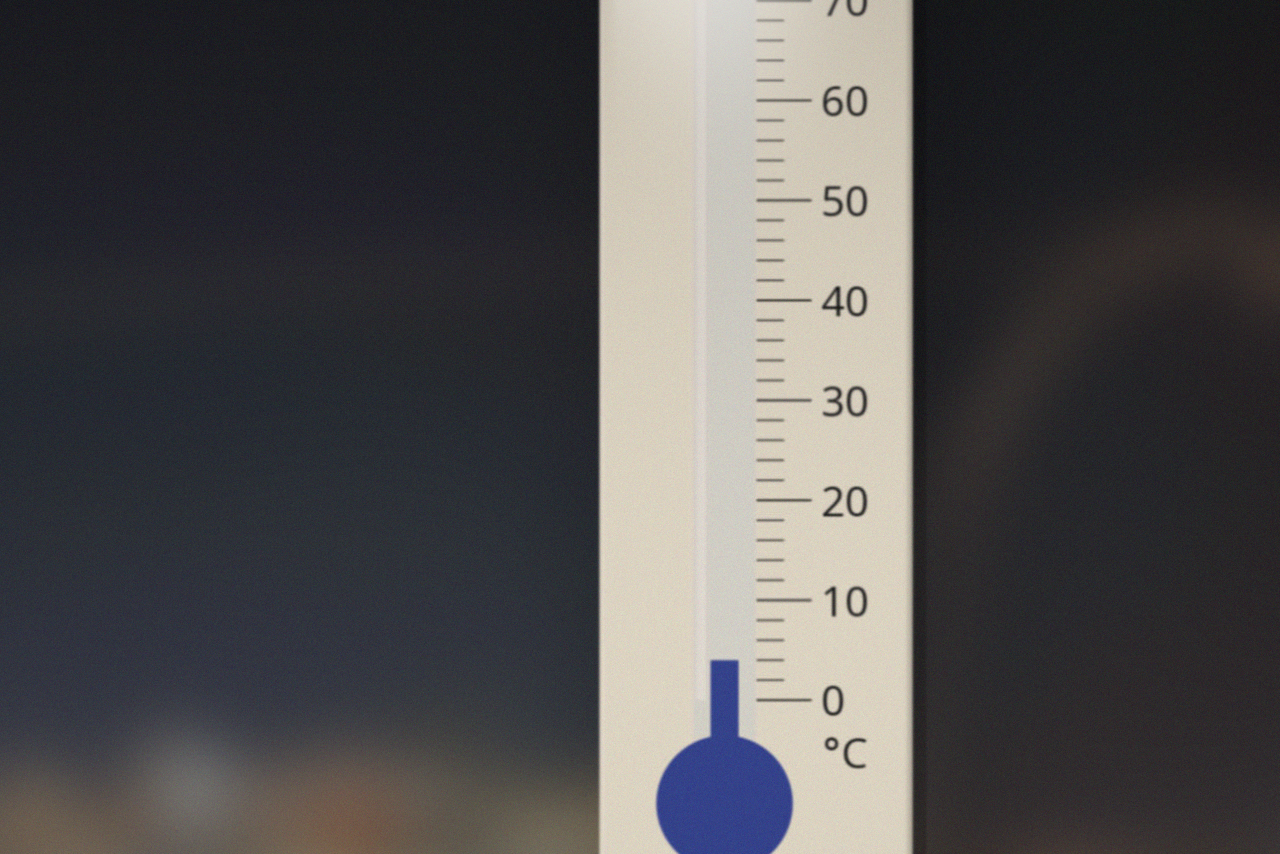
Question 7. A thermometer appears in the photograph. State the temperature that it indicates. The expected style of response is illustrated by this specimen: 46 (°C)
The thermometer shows 4 (°C)
